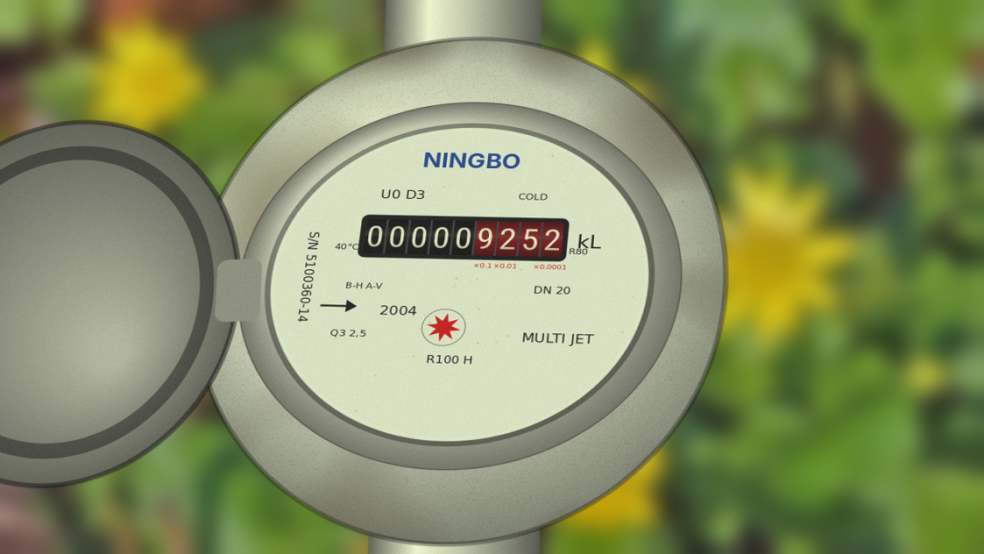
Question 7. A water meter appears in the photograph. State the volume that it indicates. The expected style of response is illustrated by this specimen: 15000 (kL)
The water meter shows 0.9252 (kL)
